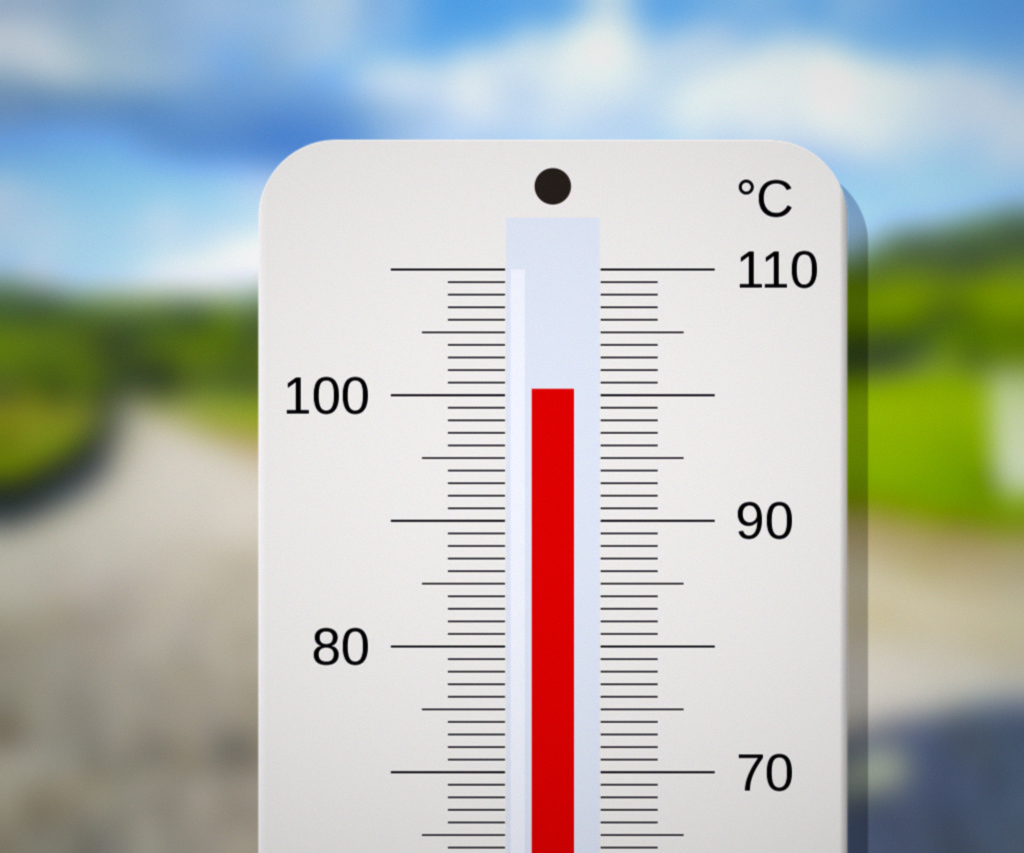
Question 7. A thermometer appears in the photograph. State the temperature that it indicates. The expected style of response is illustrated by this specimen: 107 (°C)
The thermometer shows 100.5 (°C)
